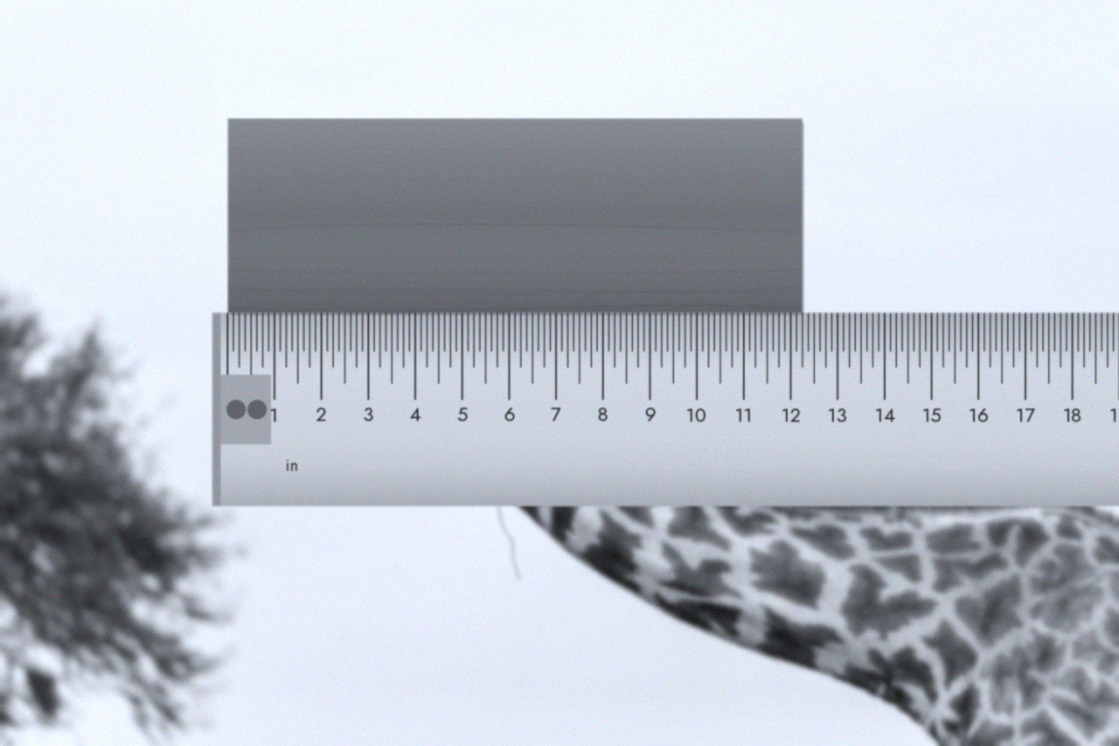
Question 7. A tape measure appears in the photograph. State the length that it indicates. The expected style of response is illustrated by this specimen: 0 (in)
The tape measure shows 12.25 (in)
